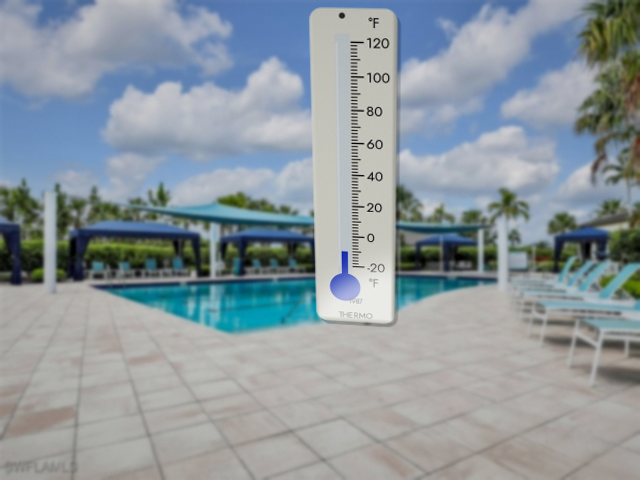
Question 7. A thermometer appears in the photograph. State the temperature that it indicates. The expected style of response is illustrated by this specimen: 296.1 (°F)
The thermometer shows -10 (°F)
